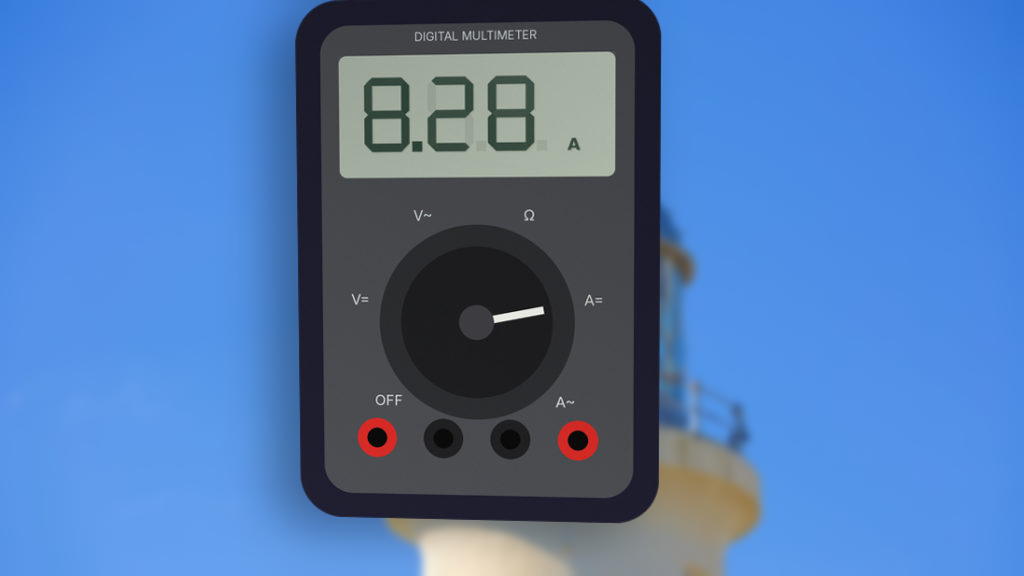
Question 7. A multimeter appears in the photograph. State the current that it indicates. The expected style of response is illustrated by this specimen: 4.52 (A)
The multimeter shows 8.28 (A)
